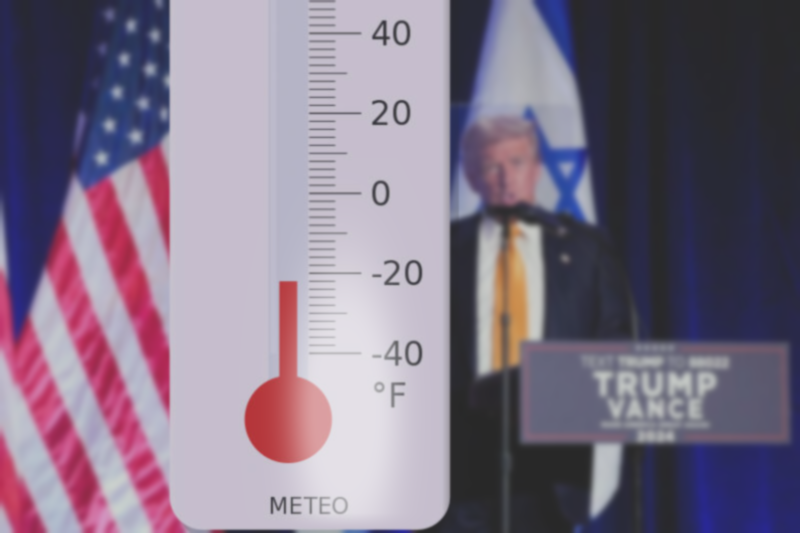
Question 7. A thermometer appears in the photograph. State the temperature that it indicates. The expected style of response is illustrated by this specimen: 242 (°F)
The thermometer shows -22 (°F)
